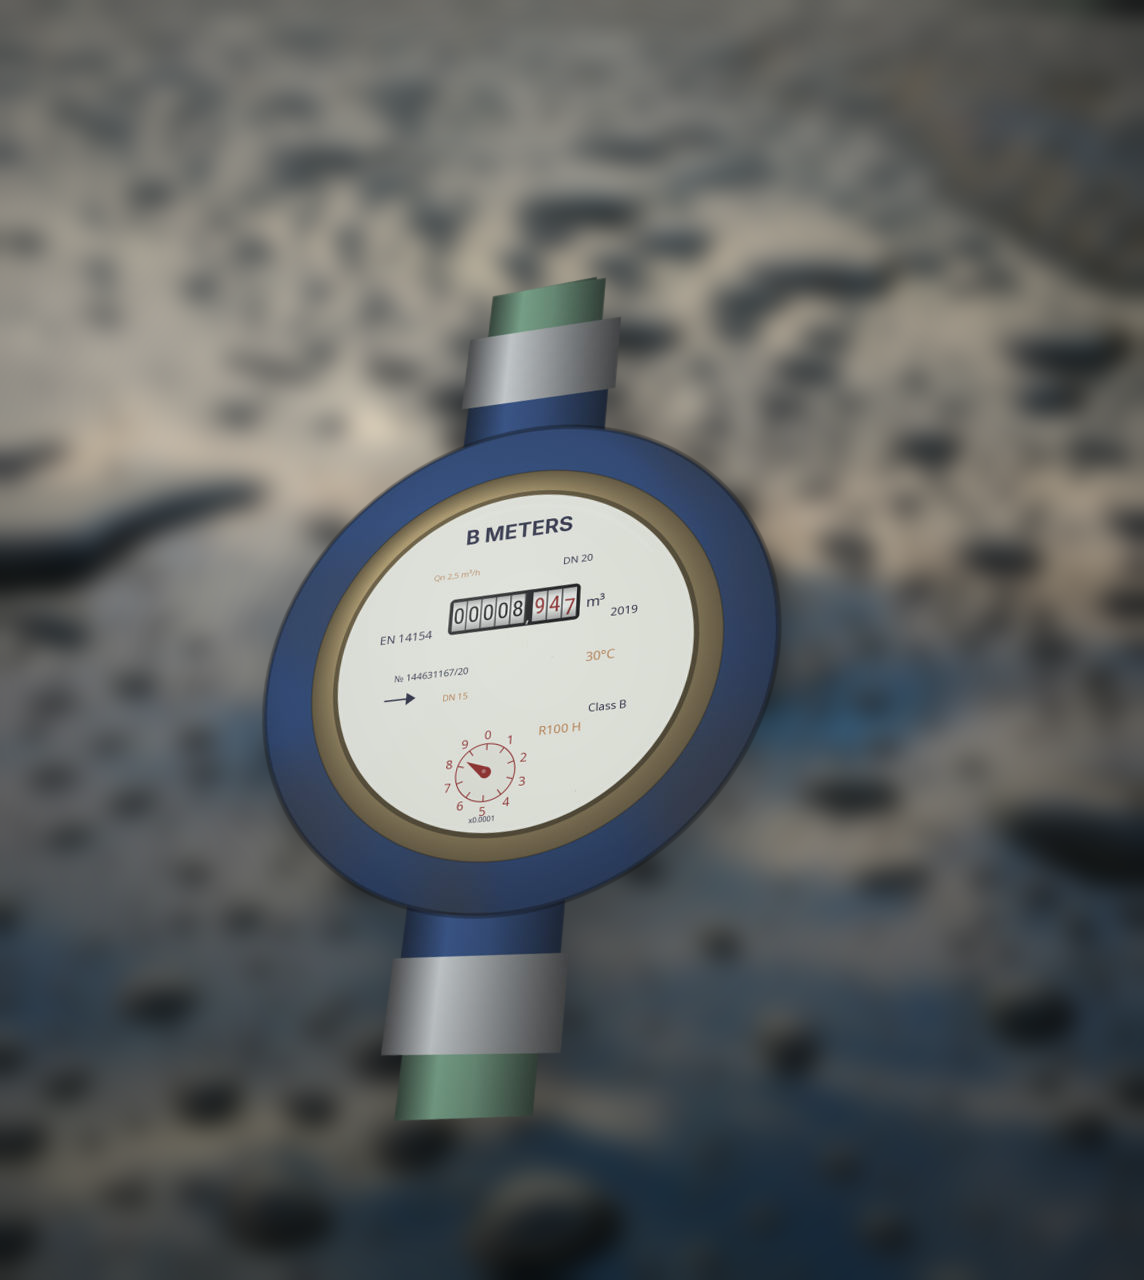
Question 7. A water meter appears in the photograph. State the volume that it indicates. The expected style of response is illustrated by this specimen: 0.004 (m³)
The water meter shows 8.9468 (m³)
